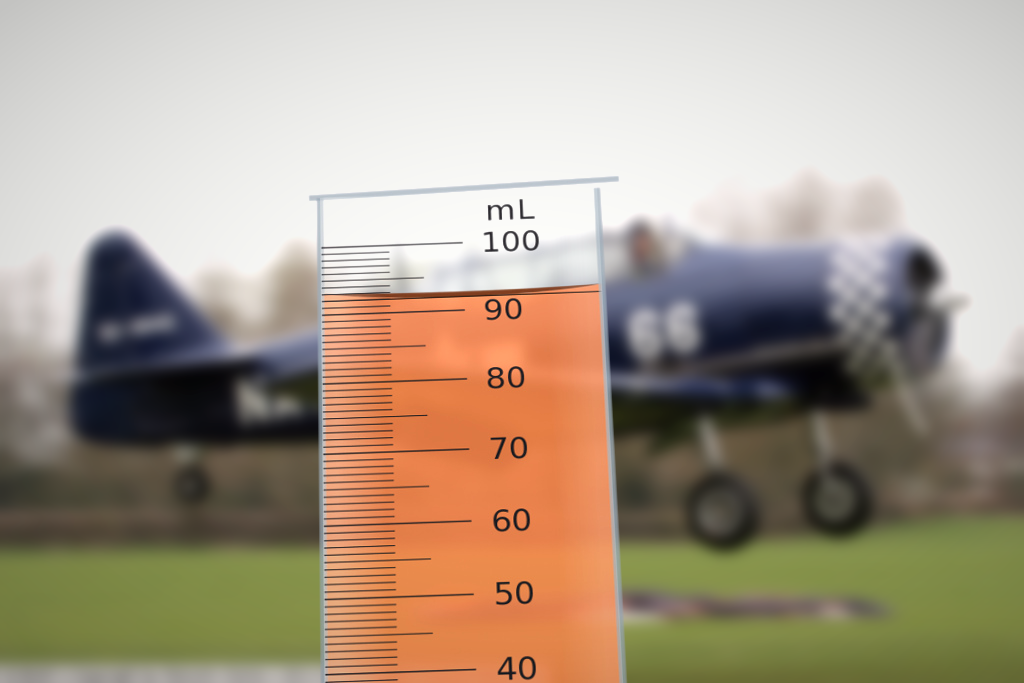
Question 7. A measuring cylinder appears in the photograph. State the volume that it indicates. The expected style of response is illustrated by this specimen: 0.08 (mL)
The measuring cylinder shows 92 (mL)
